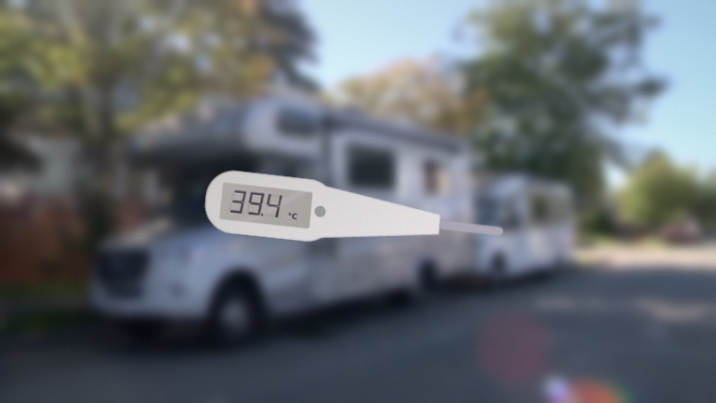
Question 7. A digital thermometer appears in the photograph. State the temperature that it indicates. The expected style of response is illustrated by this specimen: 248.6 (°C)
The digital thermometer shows 39.4 (°C)
